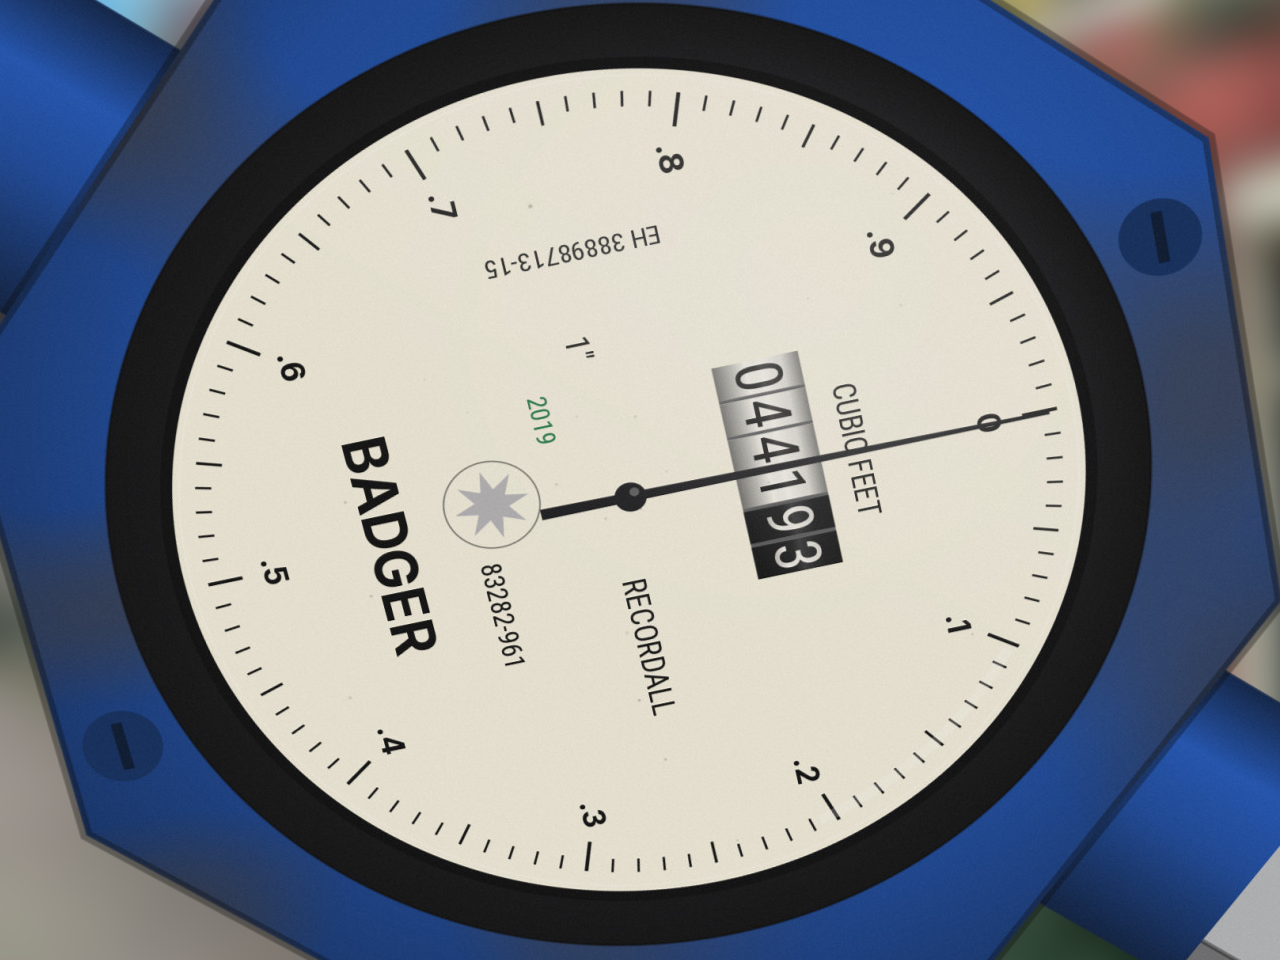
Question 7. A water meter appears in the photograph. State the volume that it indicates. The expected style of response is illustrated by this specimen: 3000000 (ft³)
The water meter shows 44193.00 (ft³)
